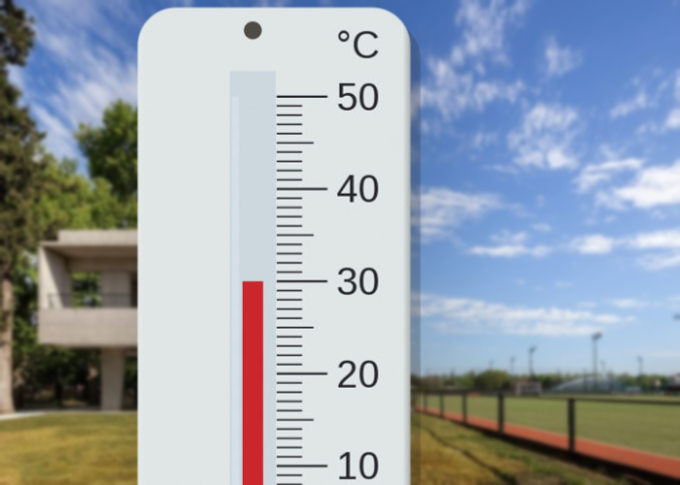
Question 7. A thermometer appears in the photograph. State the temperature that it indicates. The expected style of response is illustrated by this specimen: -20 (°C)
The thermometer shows 30 (°C)
